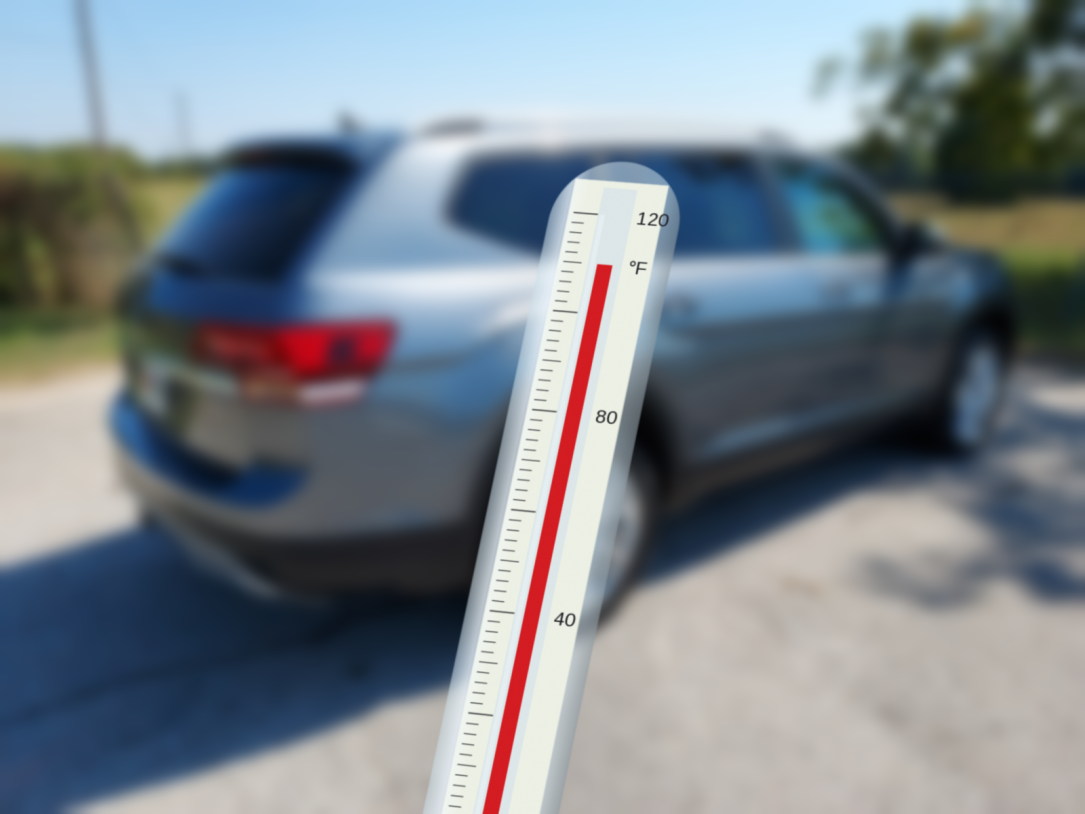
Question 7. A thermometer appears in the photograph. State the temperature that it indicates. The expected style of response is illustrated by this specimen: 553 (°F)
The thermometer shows 110 (°F)
